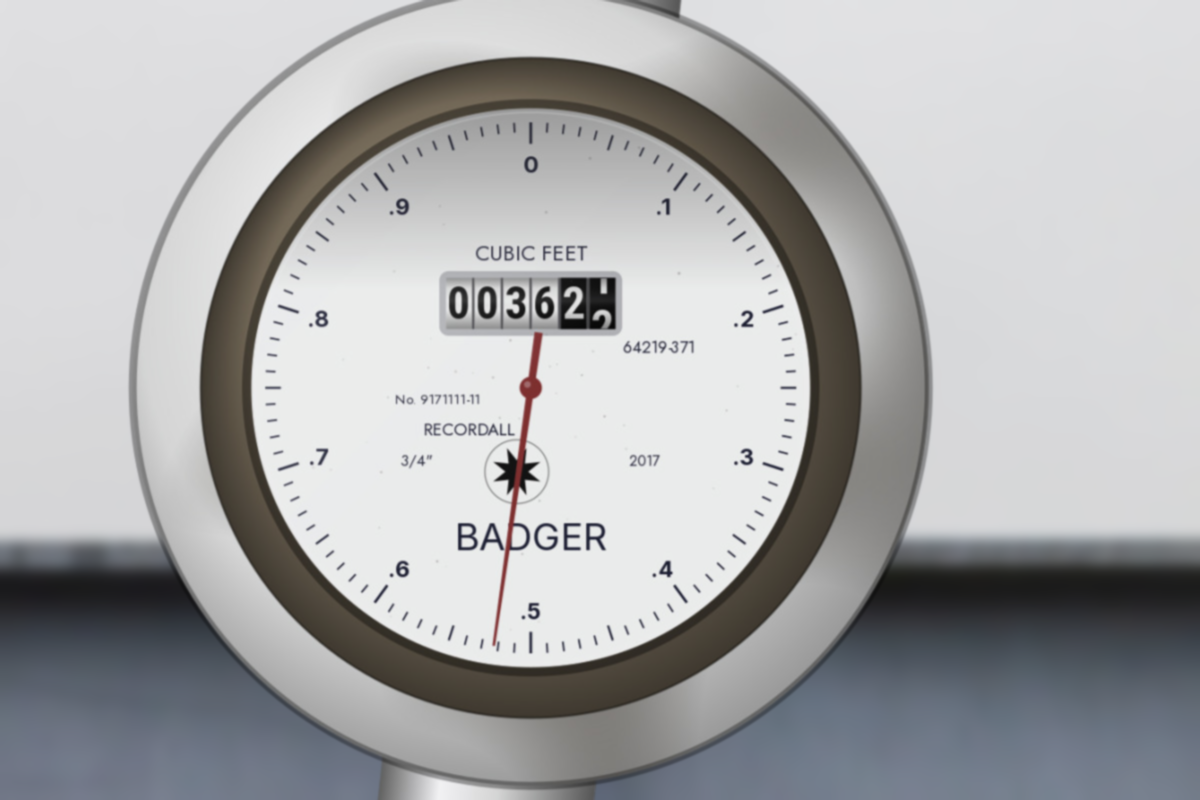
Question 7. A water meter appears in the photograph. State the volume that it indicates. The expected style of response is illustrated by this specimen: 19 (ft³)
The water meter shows 3621.52 (ft³)
